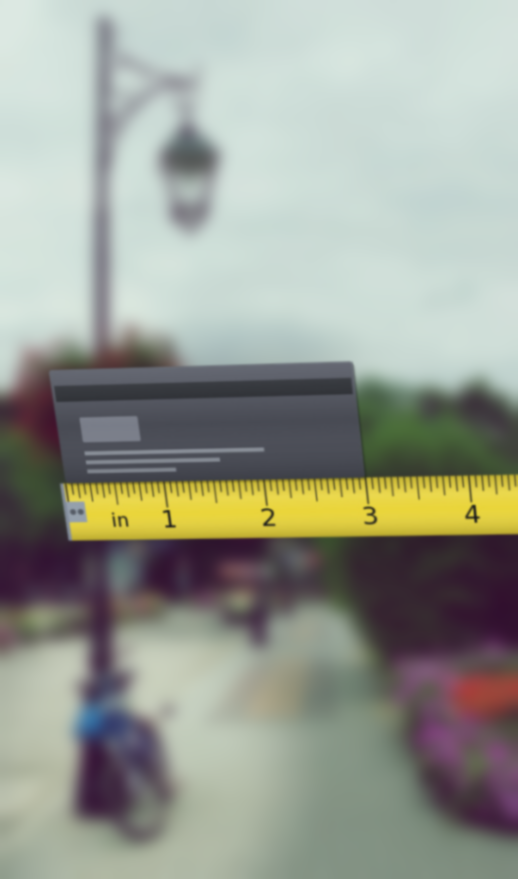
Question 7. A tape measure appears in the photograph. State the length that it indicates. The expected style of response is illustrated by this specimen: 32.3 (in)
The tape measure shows 3 (in)
